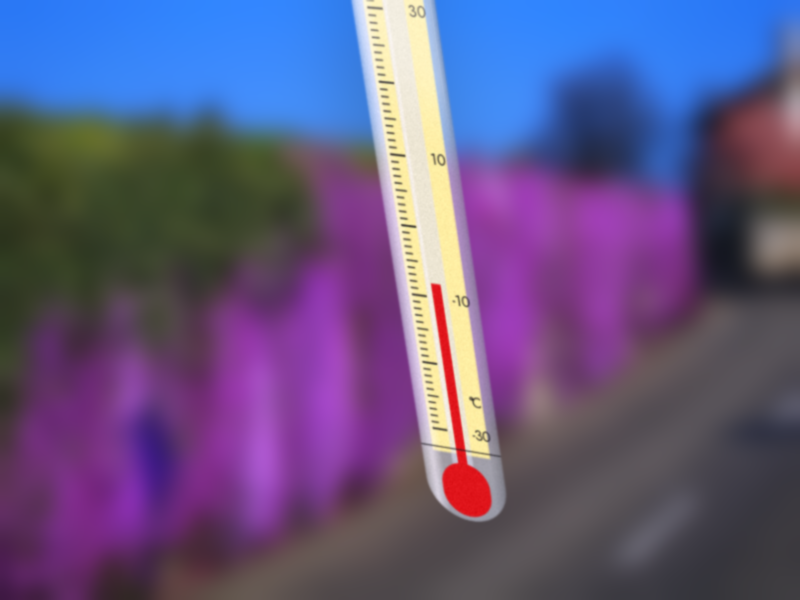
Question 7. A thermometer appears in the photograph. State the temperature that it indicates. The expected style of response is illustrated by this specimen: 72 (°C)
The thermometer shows -8 (°C)
